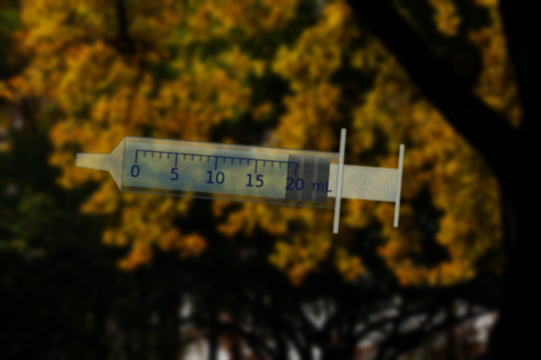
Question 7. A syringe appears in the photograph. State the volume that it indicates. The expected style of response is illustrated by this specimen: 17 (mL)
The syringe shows 19 (mL)
